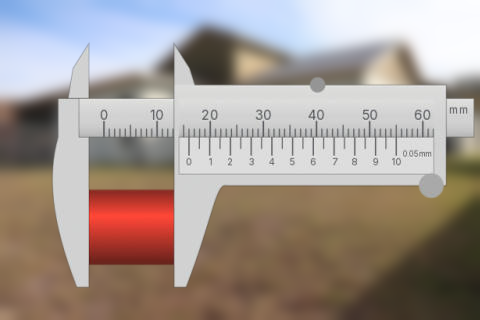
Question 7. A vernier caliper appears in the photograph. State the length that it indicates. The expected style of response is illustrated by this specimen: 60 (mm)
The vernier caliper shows 16.0 (mm)
